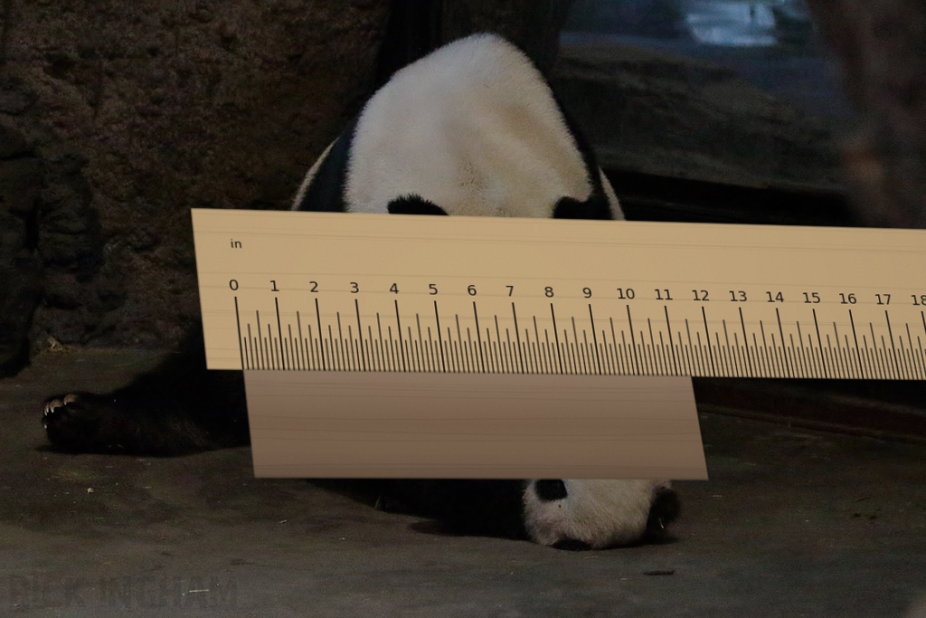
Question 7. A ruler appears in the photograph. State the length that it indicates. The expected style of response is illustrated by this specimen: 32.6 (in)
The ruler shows 11.375 (in)
